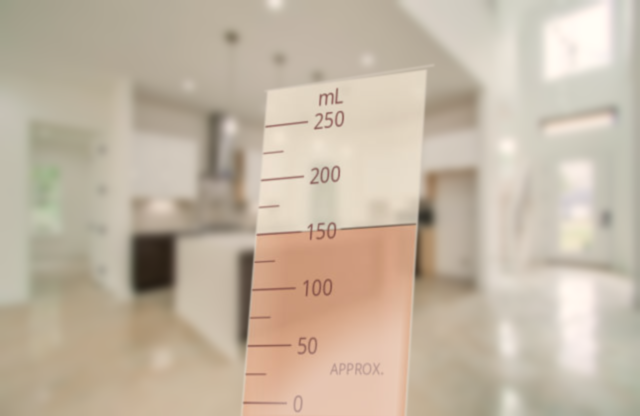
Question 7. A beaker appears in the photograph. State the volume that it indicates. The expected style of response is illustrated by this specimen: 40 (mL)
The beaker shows 150 (mL)
